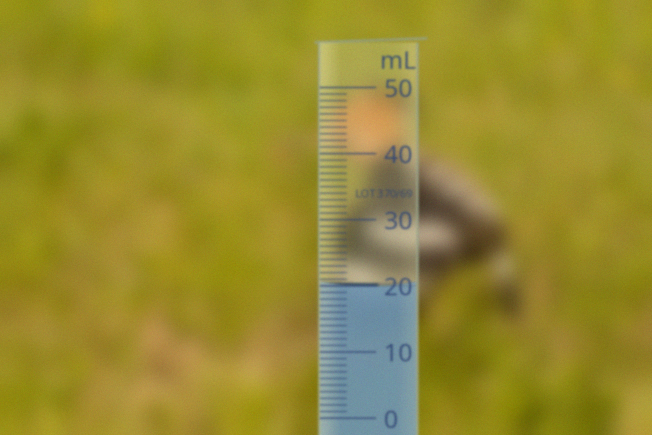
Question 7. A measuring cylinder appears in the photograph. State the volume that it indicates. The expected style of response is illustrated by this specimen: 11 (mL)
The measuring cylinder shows 20 (mL)
